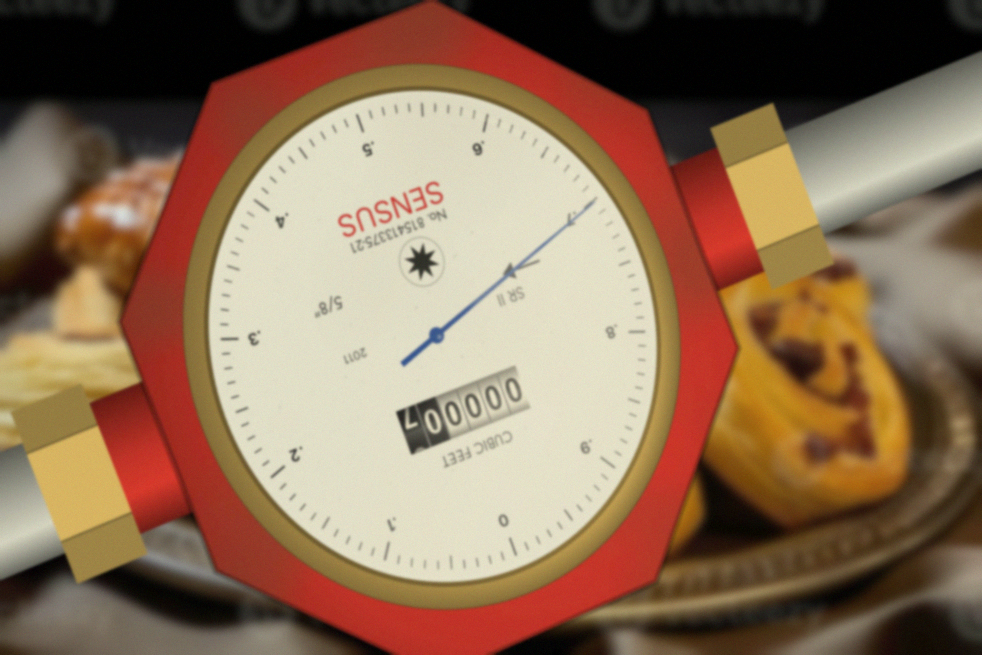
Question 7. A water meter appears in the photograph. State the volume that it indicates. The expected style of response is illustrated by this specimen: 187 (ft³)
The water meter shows 6.70 (ft³)
